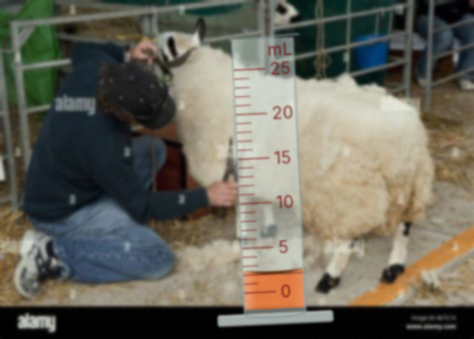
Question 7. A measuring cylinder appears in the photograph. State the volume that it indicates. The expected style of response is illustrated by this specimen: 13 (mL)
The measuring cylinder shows 2 (mL)
